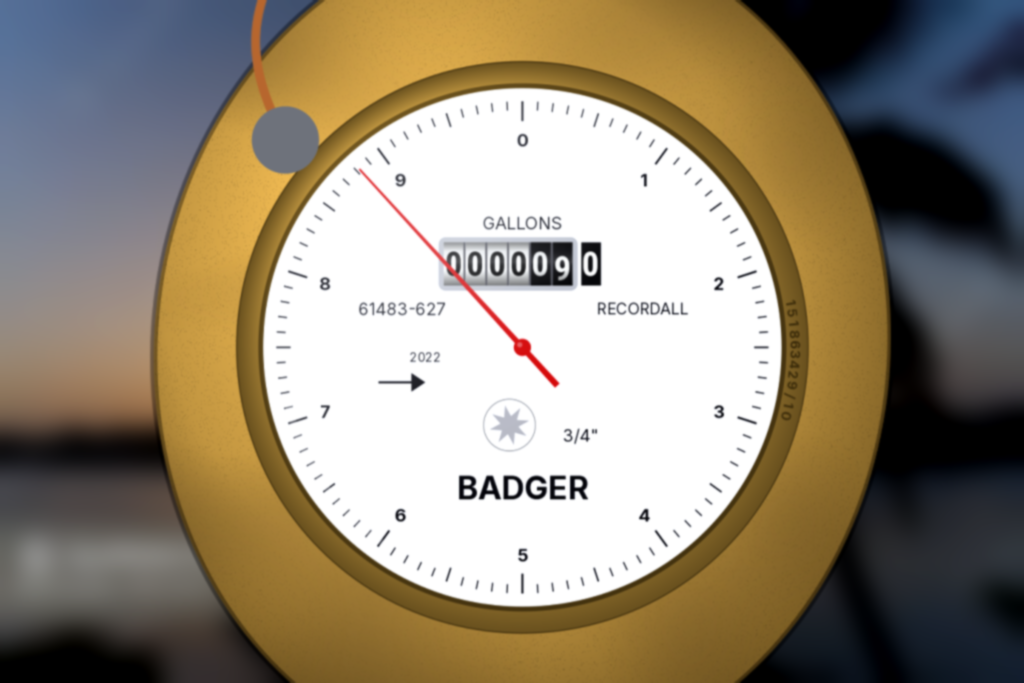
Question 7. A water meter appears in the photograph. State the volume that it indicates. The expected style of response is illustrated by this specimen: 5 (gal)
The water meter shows 88.8 (gal)
